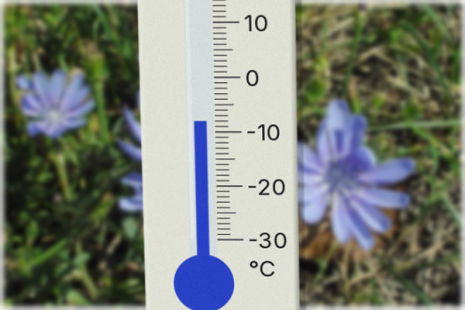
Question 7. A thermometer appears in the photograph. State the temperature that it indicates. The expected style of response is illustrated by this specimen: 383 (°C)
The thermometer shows -8 (°C)
